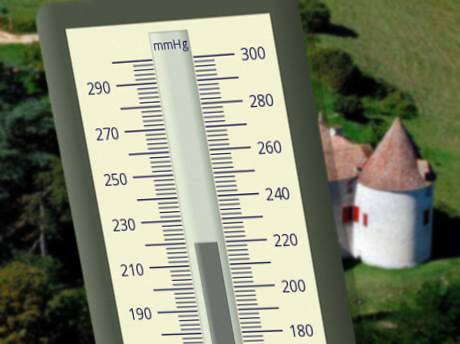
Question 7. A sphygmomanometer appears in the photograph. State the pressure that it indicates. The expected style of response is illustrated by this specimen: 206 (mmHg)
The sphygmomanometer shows 220 (mmHg)
